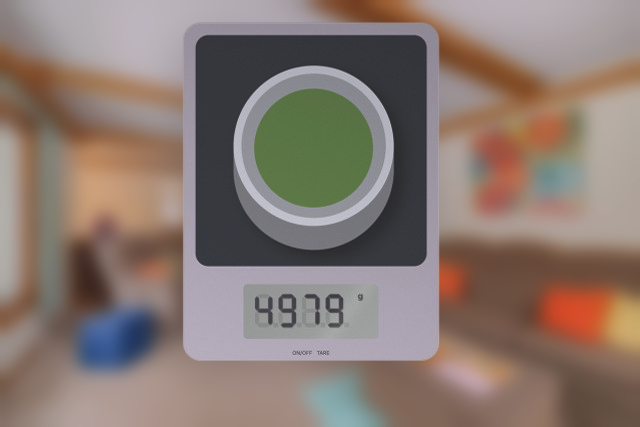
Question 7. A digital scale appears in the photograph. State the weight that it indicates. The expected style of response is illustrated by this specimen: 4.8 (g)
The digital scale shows 4979 (g)
